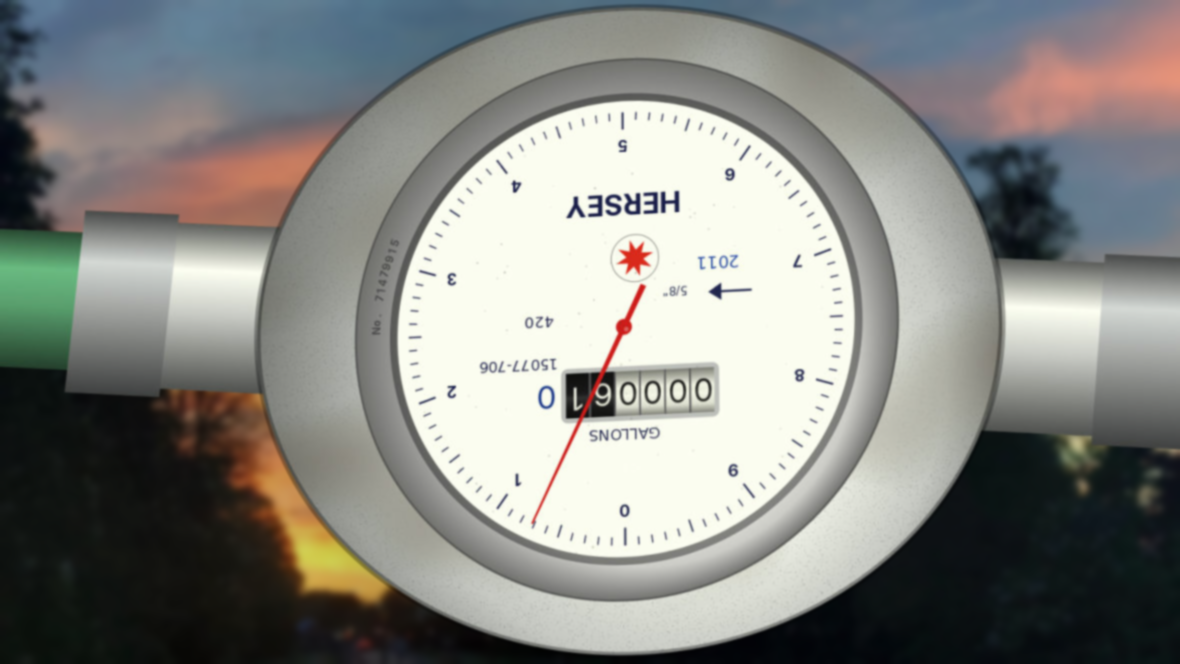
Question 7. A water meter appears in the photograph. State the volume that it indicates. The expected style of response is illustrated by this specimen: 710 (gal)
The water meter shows 610.7 (gal)
